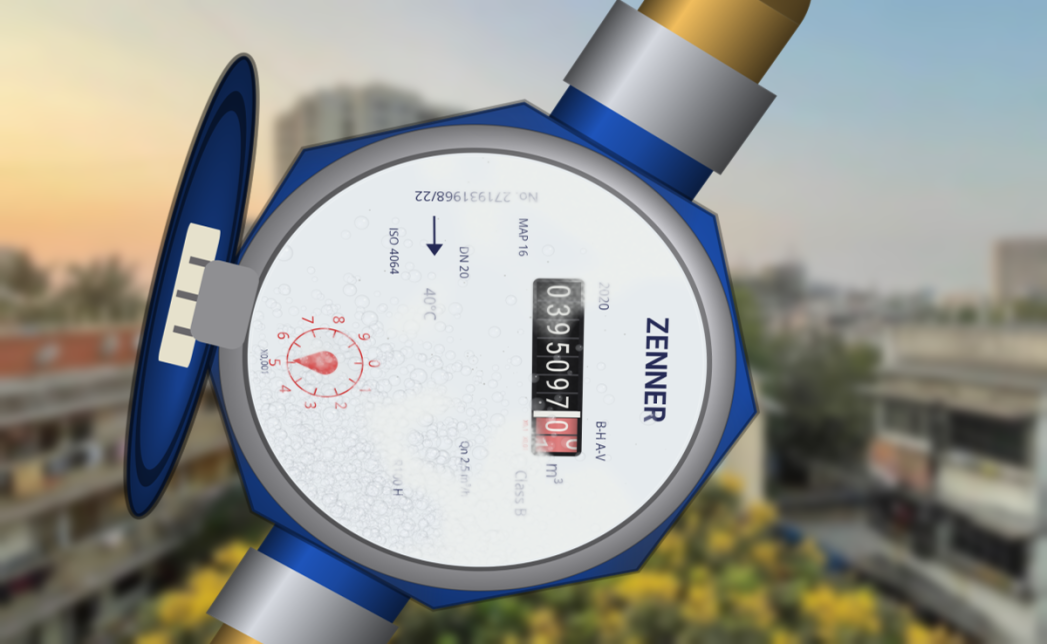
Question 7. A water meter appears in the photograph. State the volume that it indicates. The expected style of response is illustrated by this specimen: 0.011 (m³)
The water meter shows 395097.005 (m³)
